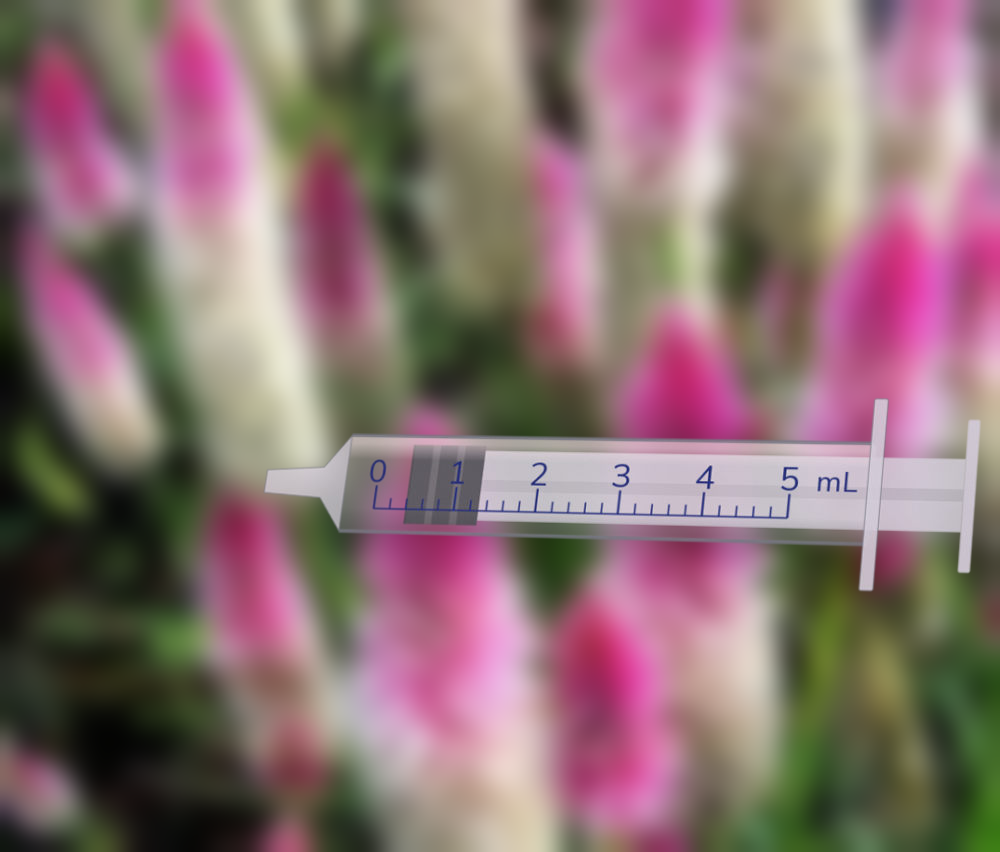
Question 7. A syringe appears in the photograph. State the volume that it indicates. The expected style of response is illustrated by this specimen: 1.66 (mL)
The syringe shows 0.4 (mL)
